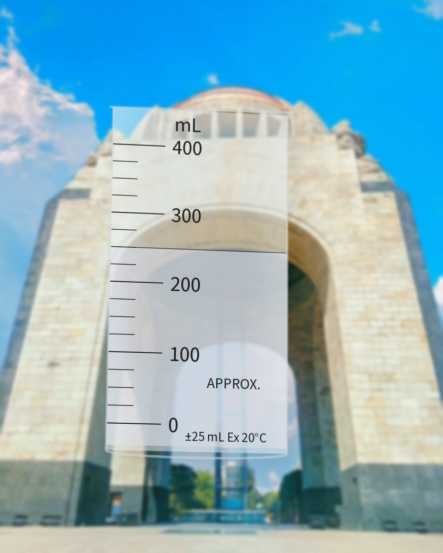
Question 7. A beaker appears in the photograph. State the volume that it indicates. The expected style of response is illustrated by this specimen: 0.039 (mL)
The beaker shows 250 (mL)
